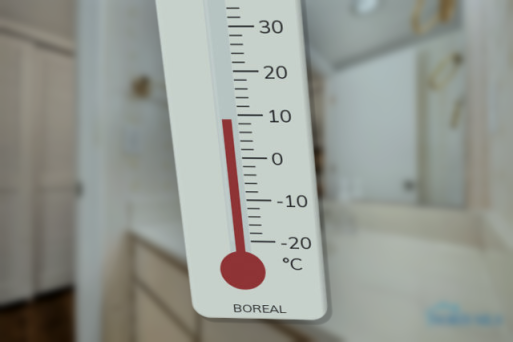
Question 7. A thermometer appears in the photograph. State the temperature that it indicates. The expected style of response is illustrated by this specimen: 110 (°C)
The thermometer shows 9 (°C)
